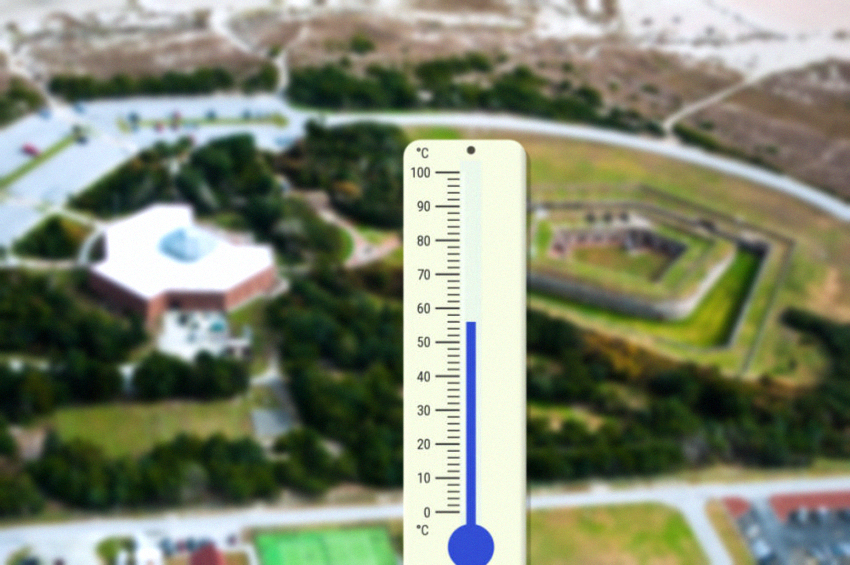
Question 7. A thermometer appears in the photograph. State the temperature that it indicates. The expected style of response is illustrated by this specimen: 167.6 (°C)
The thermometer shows 56 (°C)
